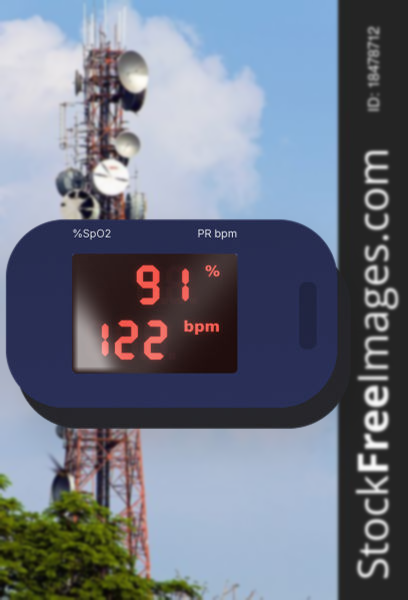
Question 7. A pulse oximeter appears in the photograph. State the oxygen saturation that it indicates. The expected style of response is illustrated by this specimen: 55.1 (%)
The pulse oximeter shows 91 (%)
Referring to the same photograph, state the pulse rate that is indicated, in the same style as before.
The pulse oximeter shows 122 (bpm)
